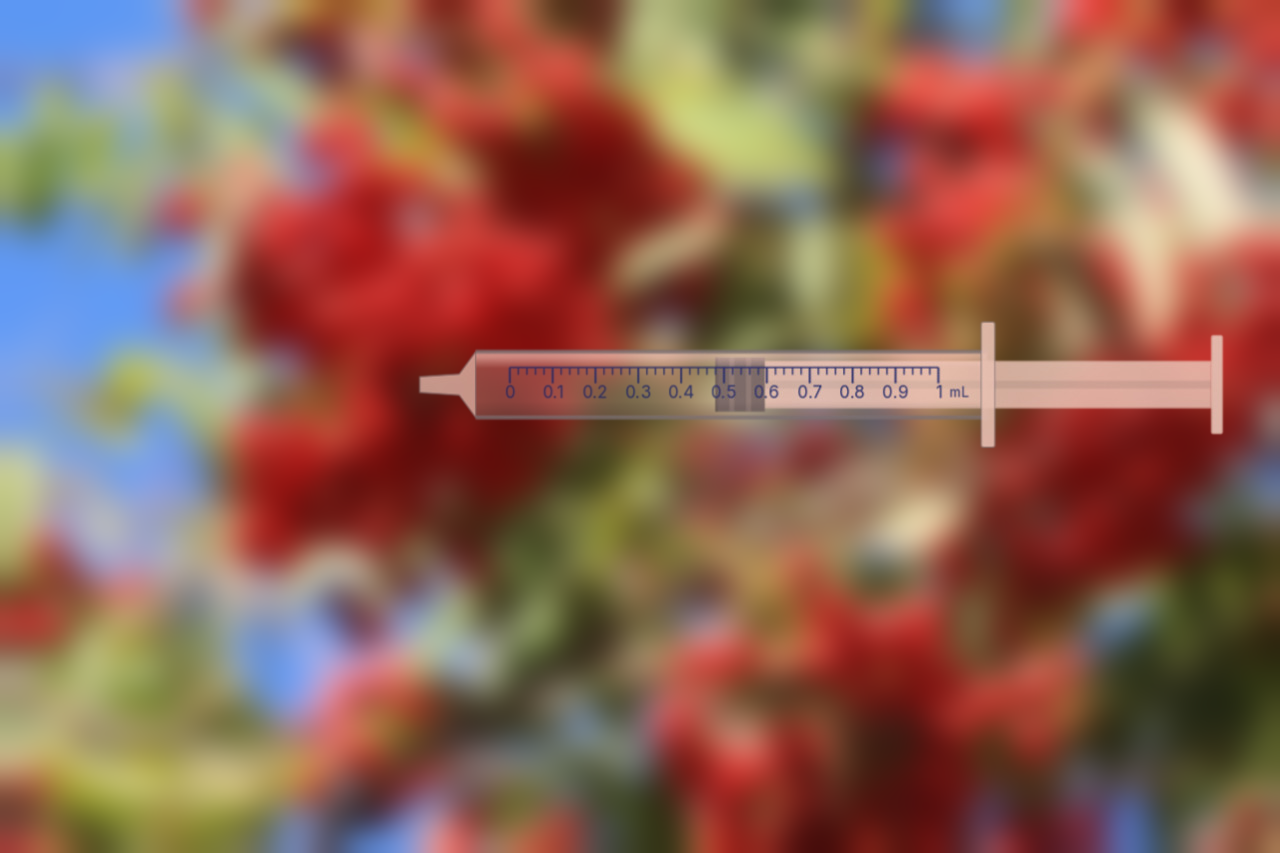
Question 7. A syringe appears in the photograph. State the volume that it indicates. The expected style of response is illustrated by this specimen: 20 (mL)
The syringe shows 0.48 (mL)
